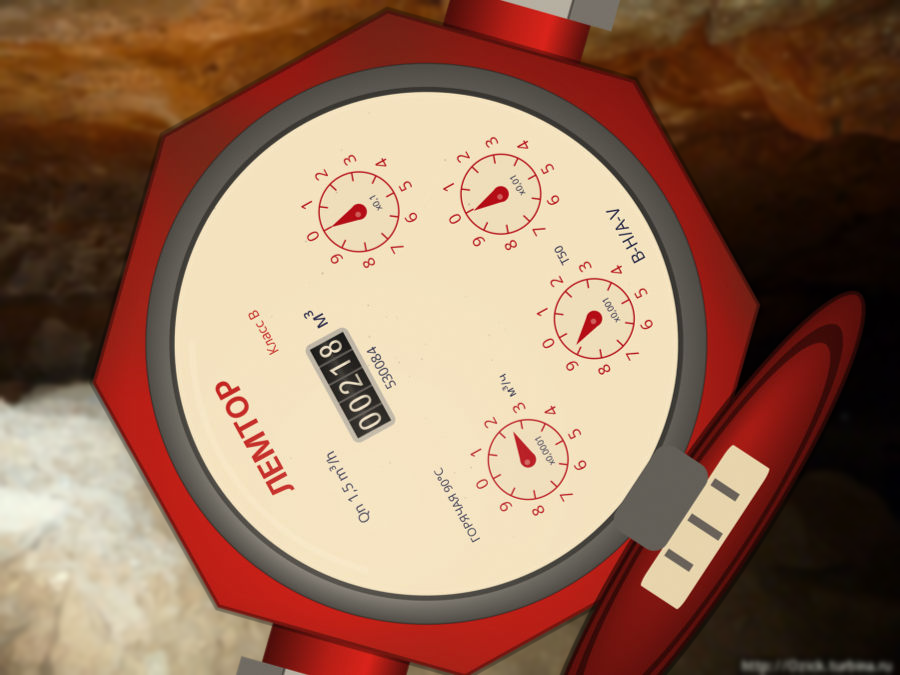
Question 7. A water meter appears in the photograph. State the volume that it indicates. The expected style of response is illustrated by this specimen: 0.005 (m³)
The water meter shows 217.9992 (m³)
